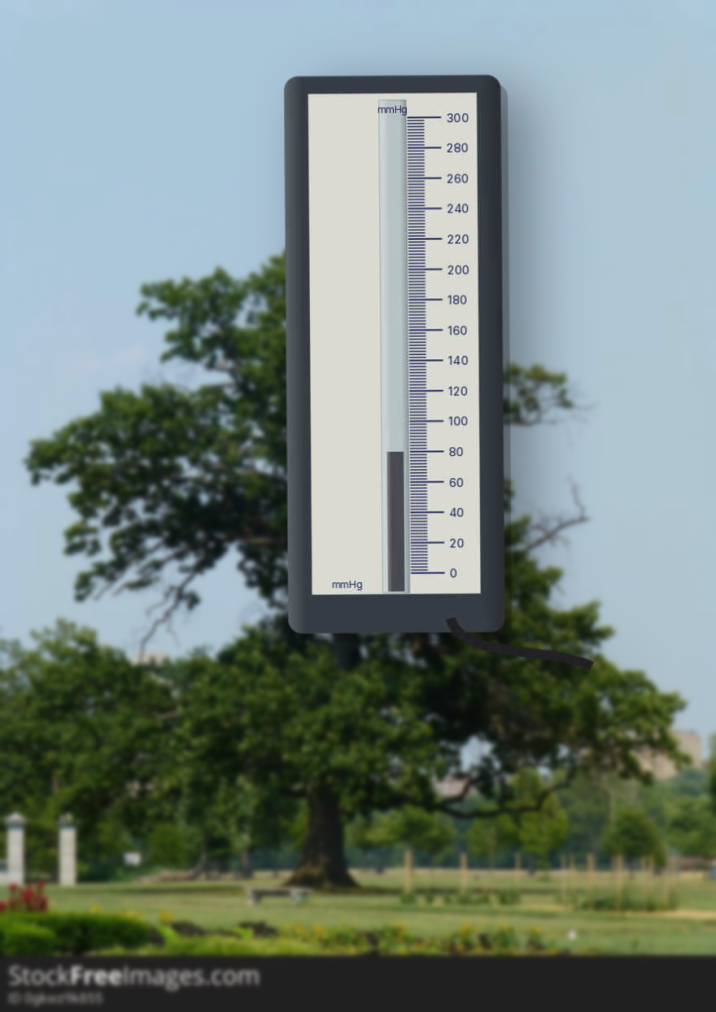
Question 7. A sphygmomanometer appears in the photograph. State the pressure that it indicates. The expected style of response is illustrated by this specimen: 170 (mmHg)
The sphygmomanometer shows 80 (mmHg)
